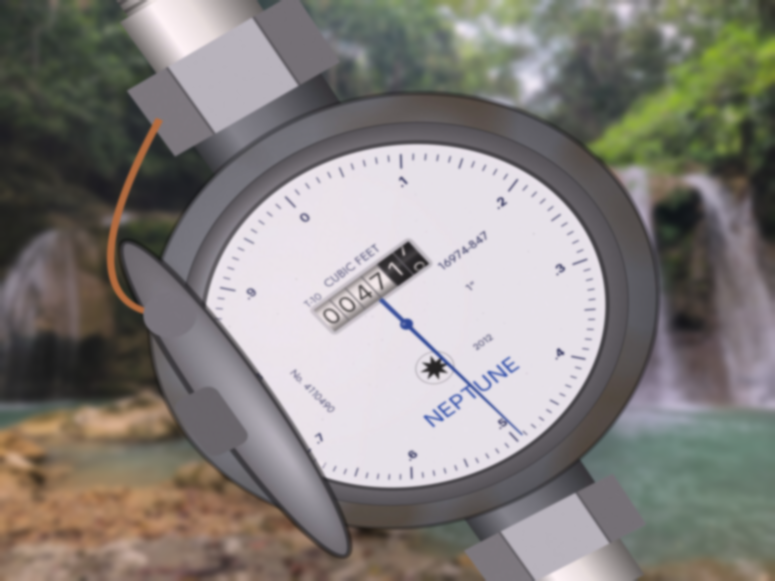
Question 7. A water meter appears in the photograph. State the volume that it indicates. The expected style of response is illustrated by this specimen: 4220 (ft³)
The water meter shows 4717.49 (ft³)
